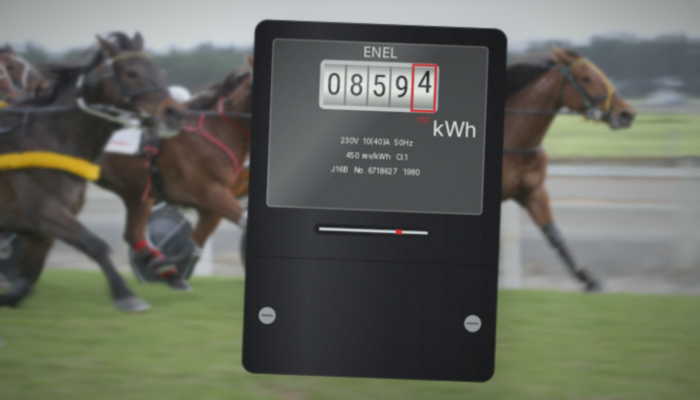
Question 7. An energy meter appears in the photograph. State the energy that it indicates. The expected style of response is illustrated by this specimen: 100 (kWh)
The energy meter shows 859.4 (kWh)
